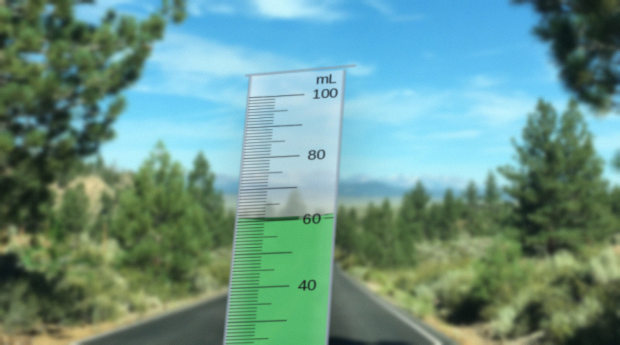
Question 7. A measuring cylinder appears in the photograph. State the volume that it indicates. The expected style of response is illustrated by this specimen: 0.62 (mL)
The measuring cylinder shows 60 (mL)
